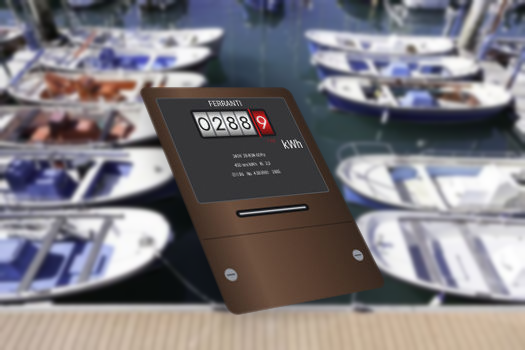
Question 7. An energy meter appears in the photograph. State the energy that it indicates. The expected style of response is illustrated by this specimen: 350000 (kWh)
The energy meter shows 288.9 (kWh)
